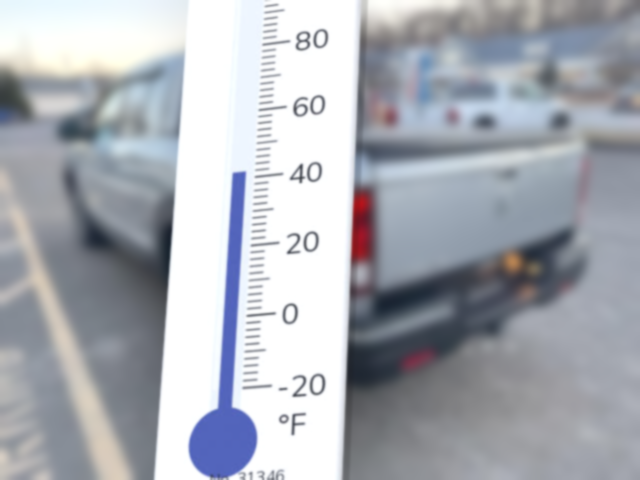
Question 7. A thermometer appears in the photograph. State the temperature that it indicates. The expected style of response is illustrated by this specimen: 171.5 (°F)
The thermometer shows 42 (°F)
